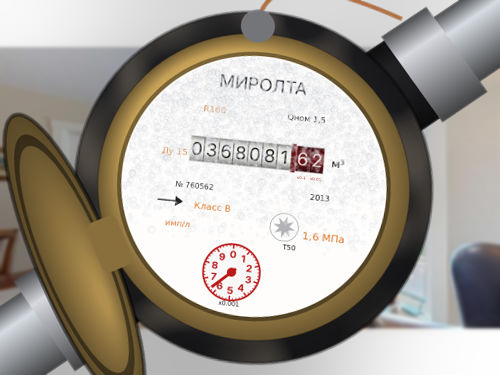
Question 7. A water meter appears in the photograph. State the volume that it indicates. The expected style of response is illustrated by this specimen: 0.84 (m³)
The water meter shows 368081.626 (m³)
